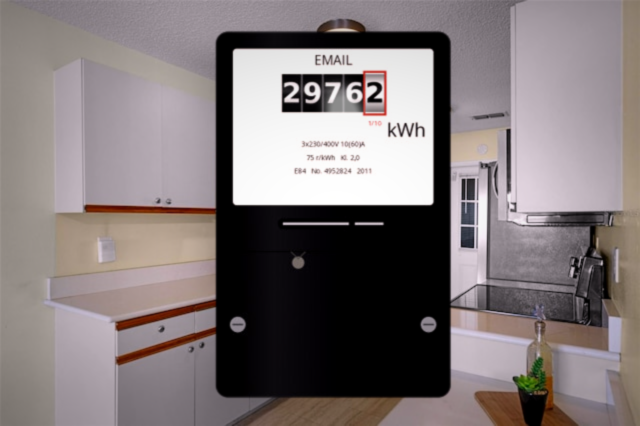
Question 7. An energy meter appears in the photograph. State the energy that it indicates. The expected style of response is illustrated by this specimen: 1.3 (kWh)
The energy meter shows 2976.2 (kWh)
